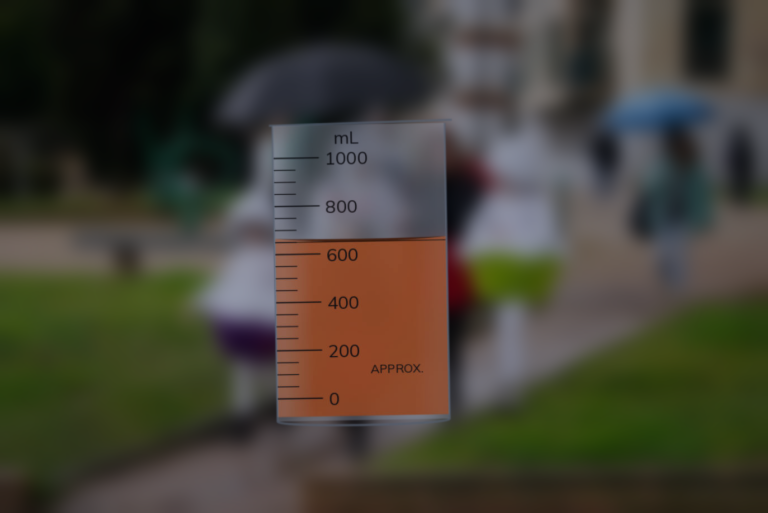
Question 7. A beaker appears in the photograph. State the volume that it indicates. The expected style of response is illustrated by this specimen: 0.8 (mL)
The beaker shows 650 (mL)
